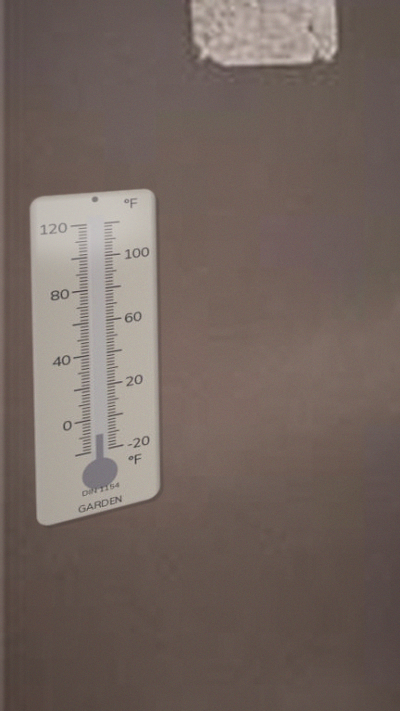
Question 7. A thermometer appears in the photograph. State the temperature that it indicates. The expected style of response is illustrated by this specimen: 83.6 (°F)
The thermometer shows -10 (°F)
